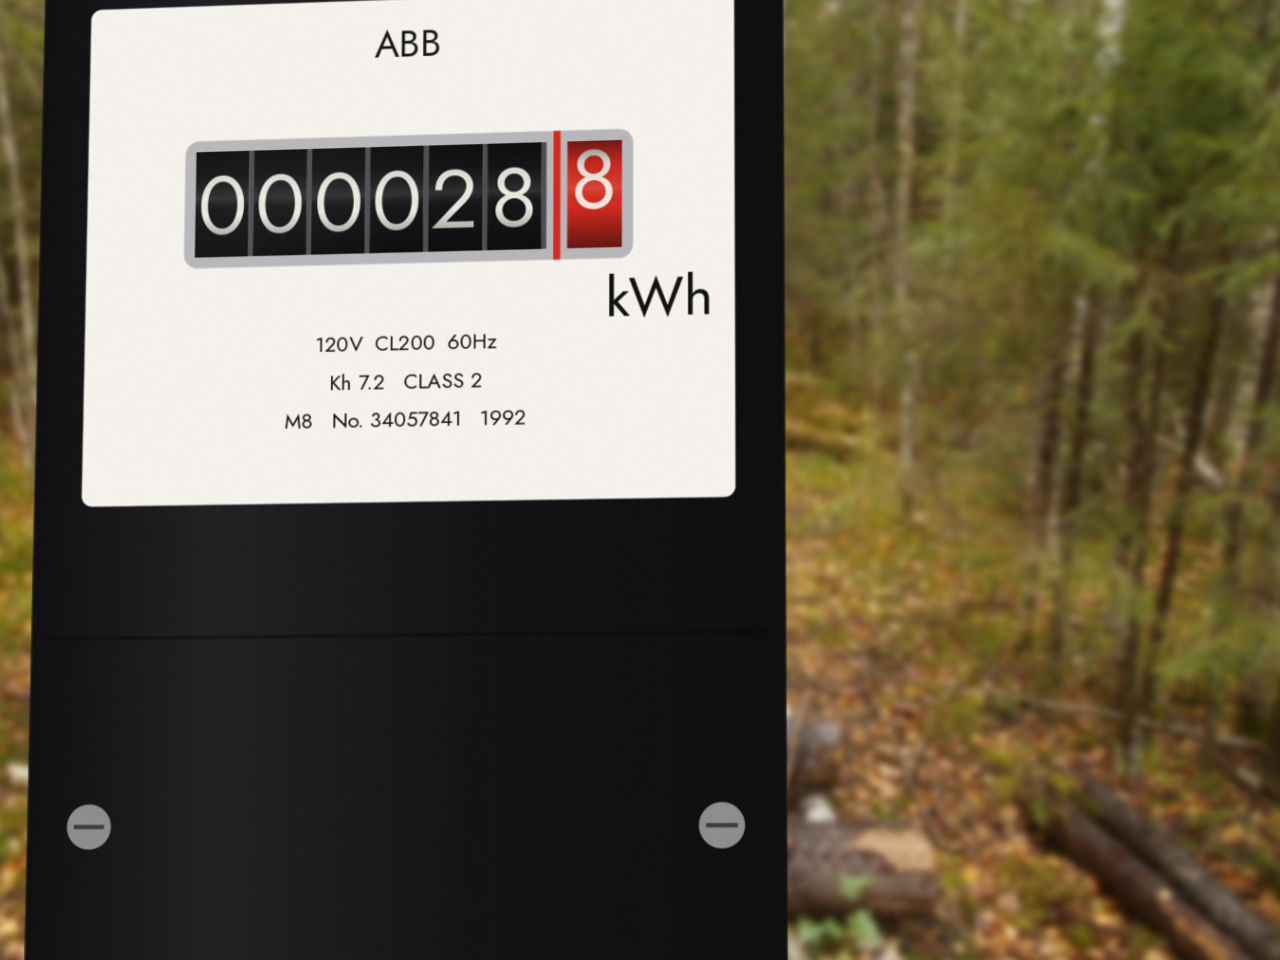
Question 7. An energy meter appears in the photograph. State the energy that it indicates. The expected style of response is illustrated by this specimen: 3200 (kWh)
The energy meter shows 28.8 (kWh)
